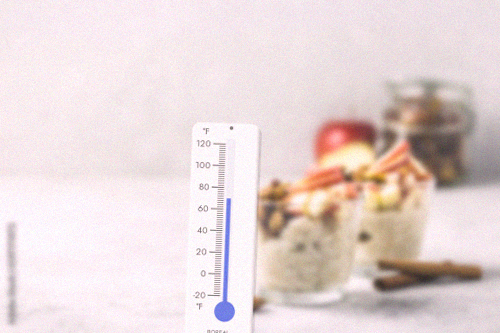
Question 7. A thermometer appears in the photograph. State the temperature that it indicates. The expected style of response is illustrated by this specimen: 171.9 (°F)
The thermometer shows 70 (°F)
